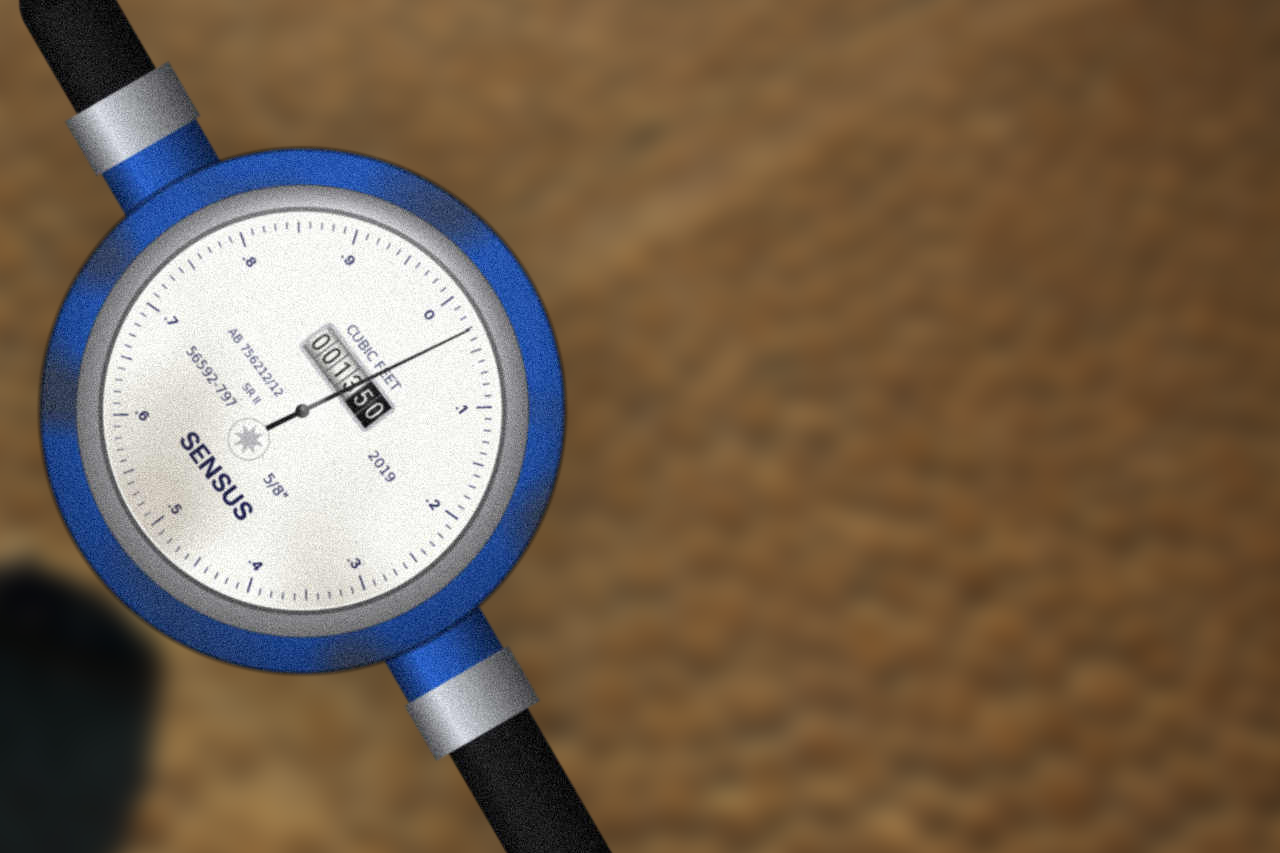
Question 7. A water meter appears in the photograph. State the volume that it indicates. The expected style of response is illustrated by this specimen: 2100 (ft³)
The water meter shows 1350.03 (ft³)
